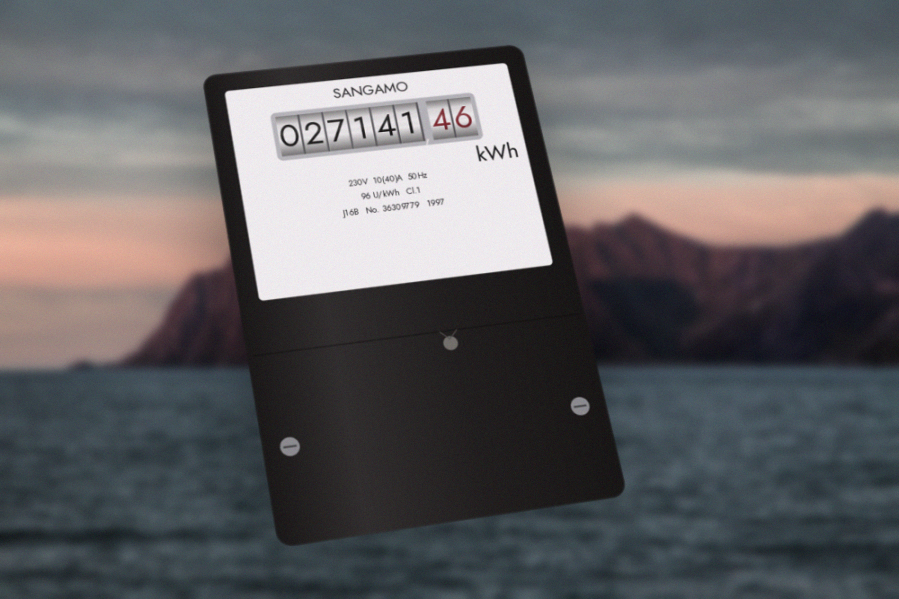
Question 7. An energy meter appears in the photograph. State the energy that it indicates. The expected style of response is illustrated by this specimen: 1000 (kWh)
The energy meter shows 27141.46 (kWh)
